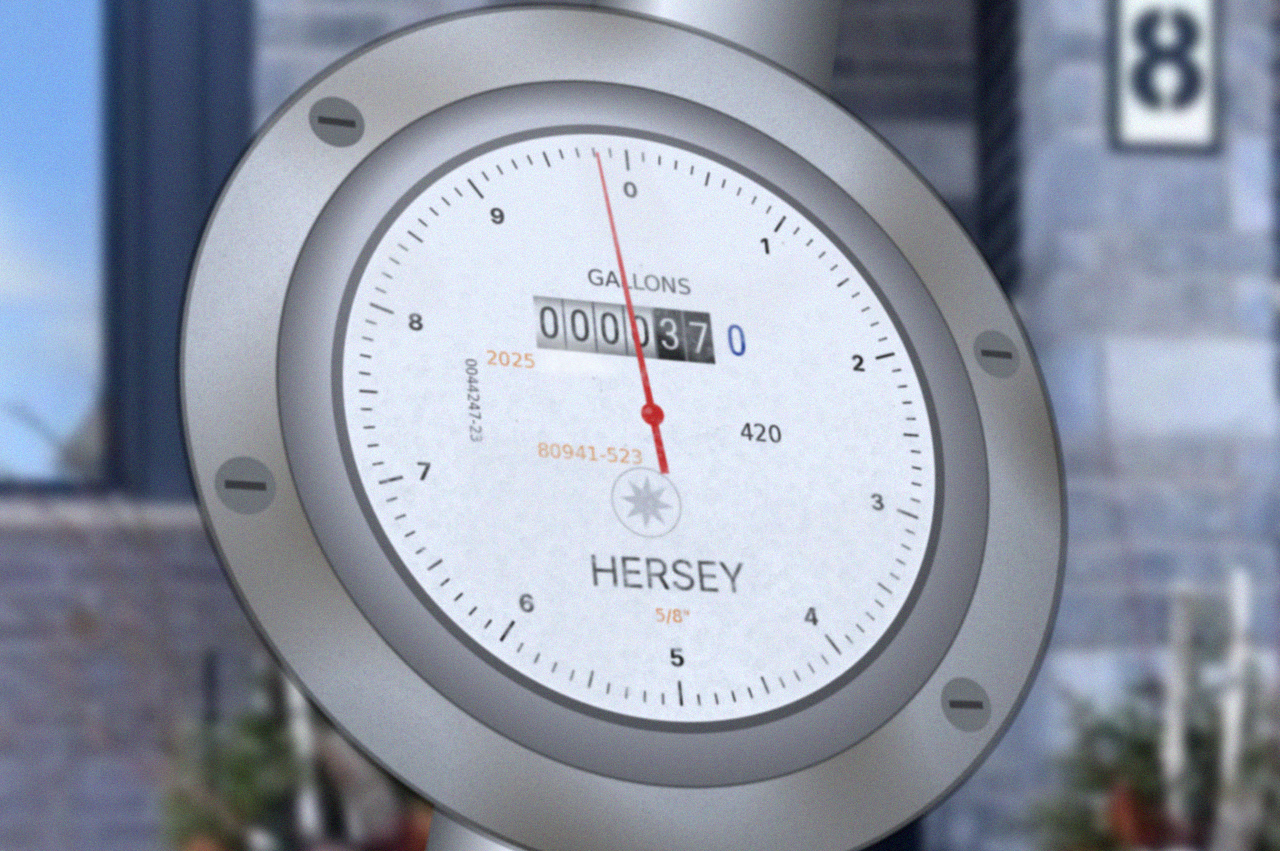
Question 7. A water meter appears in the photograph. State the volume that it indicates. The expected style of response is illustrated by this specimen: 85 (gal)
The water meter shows 369.8 (gal)
